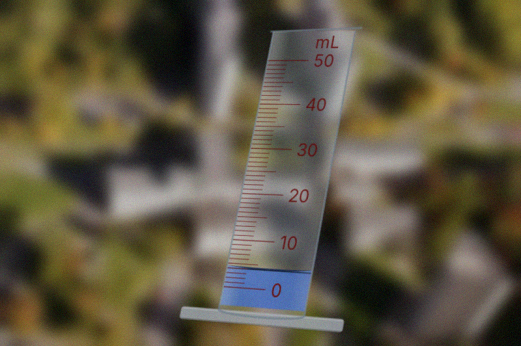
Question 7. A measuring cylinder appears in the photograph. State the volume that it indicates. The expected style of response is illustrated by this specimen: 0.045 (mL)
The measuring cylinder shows 4 (mL)
